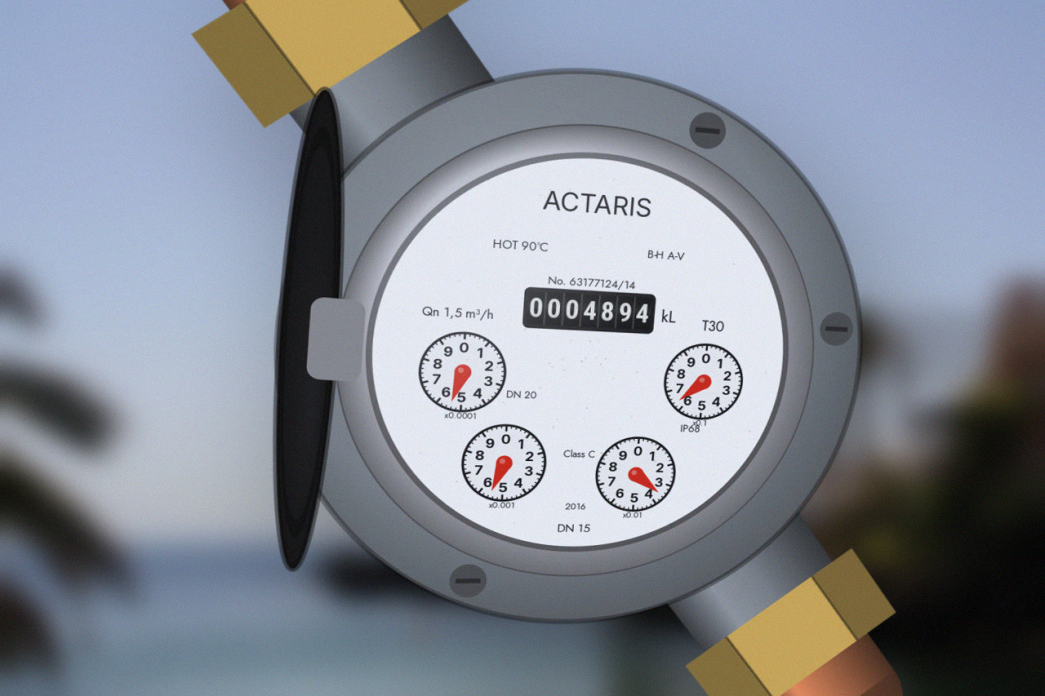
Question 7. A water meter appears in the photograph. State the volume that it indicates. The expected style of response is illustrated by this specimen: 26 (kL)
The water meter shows 4894.6355 (kL)
